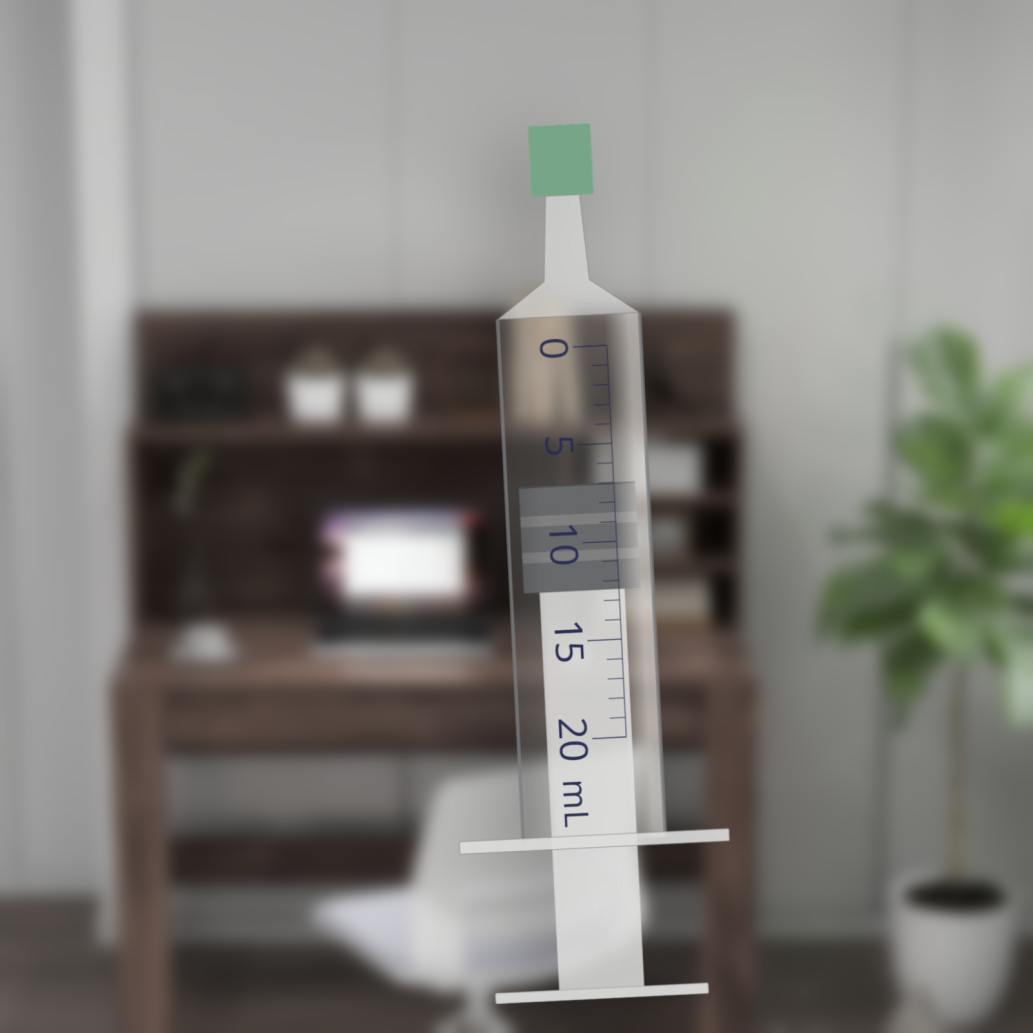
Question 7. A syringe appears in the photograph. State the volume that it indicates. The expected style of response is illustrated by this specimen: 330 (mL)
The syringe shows 7 (mL)
